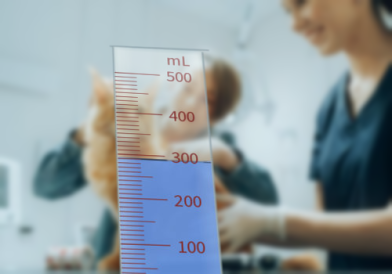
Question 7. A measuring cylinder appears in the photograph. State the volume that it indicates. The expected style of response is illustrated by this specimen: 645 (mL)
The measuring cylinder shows 290 (mL)
